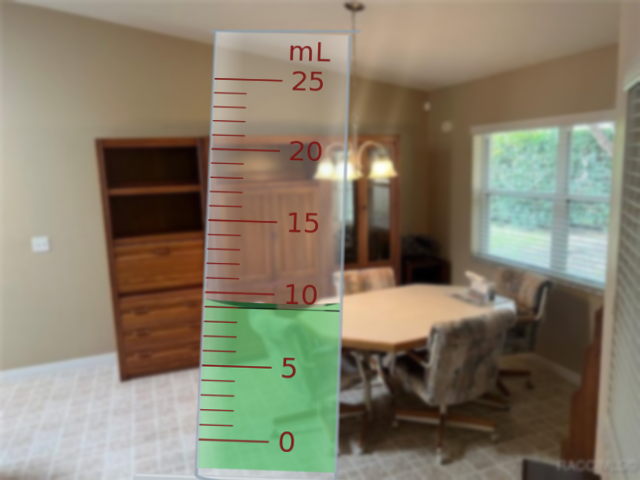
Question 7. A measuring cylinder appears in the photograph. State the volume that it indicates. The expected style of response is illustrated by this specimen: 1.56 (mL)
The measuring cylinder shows 9 (mL)
